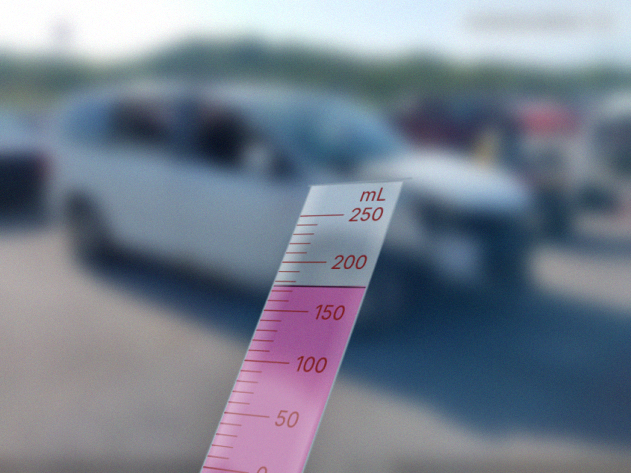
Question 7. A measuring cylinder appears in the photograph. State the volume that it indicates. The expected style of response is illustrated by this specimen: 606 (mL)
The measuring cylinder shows 175 (mL)
